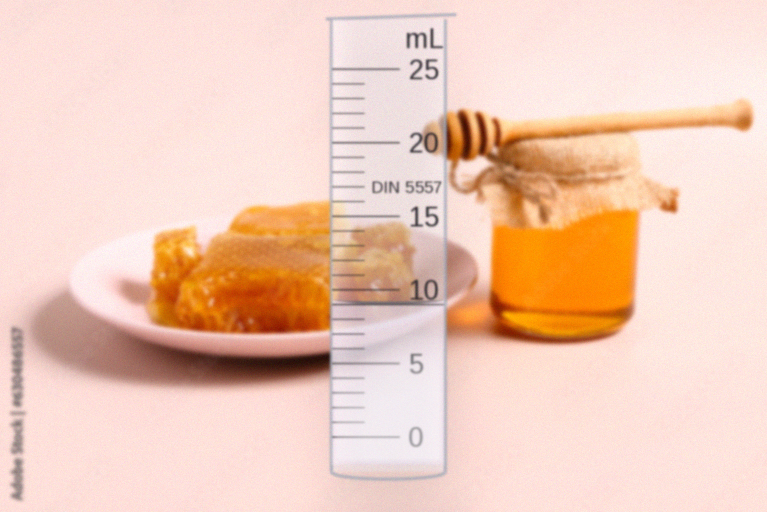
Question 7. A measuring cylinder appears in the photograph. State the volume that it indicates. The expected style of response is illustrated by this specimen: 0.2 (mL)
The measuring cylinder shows 9 (mL)
